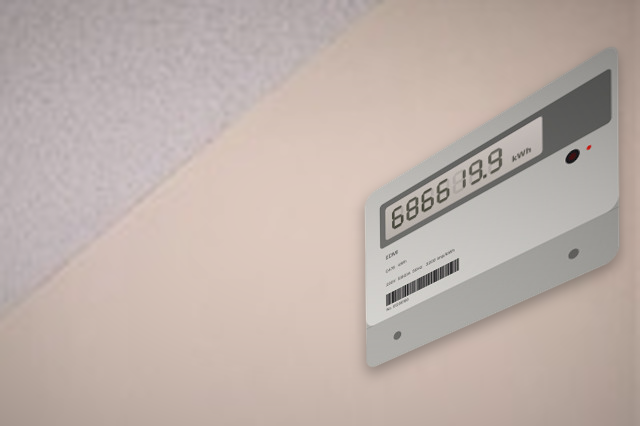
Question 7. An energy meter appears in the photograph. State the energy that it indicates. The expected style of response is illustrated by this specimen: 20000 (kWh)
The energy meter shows 686619.9 (kWh)
